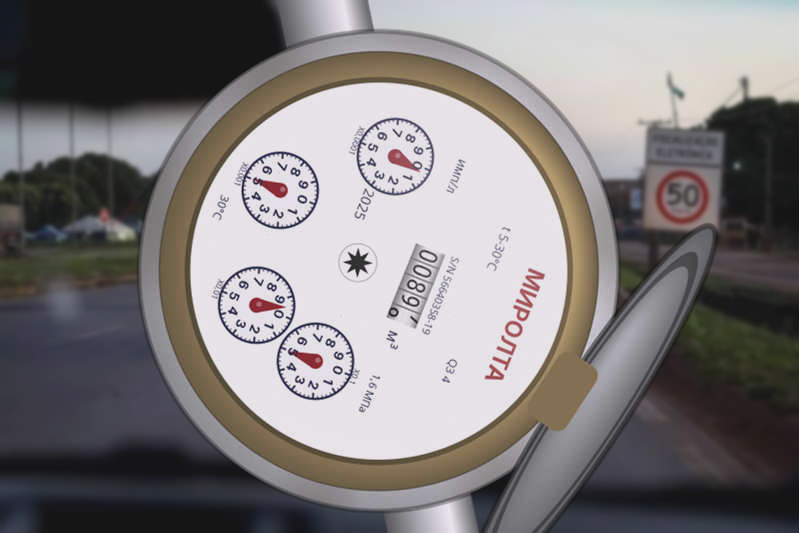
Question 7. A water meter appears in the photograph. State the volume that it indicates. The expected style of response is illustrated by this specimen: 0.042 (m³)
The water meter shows 897.4950 (m³)
